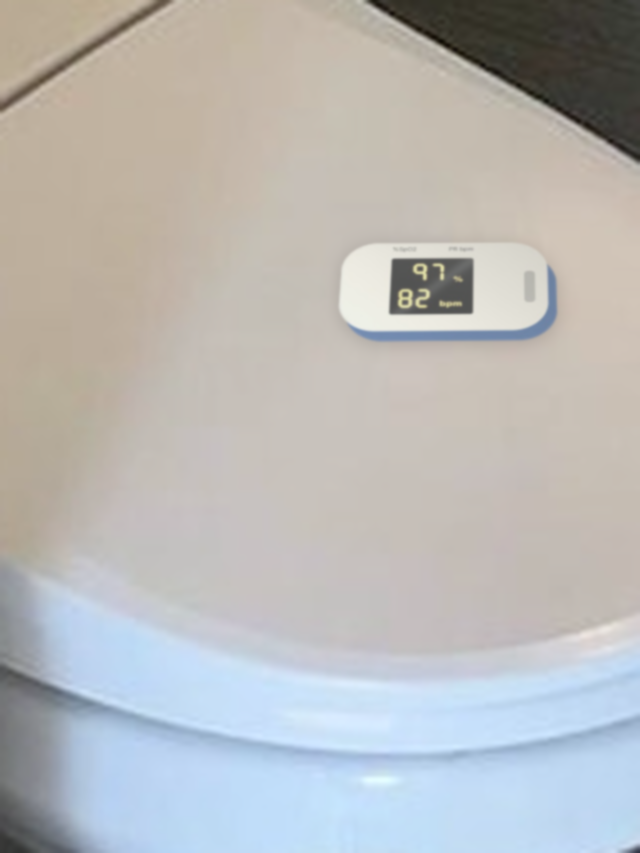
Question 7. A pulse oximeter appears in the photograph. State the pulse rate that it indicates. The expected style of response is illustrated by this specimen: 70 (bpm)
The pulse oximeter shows 82 (bpm)
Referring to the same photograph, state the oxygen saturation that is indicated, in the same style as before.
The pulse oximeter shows 97 (%)
